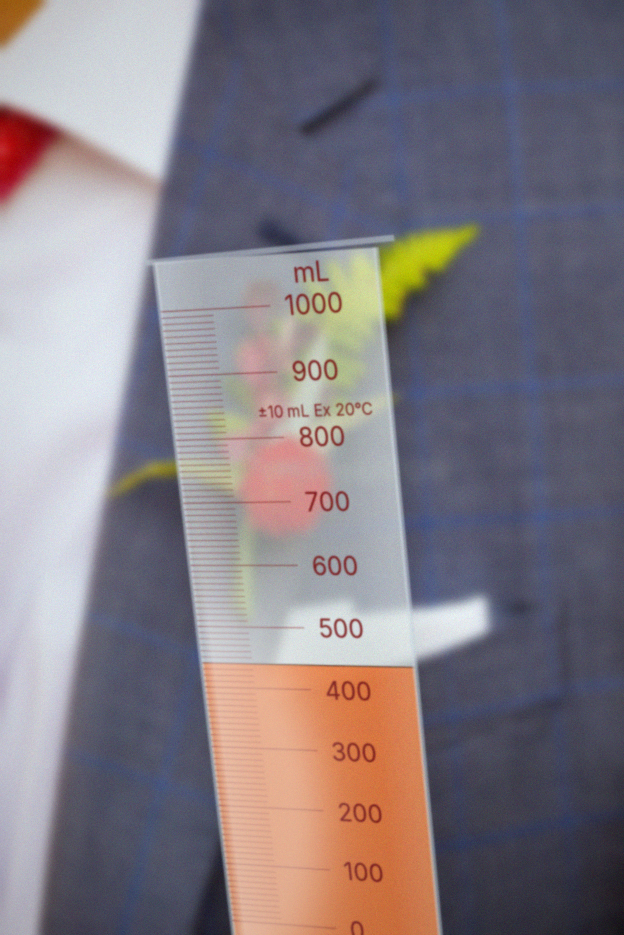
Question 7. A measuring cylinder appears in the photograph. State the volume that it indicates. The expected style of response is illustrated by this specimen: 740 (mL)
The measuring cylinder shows 440 (mL)
